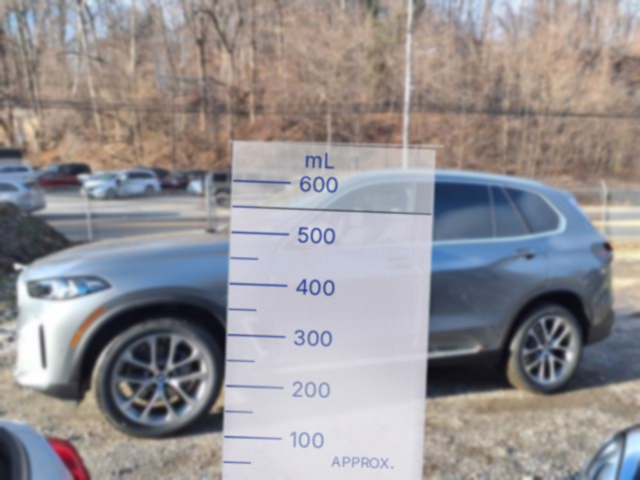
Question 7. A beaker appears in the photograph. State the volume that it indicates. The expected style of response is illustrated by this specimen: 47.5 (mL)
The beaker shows 550 (mL)
